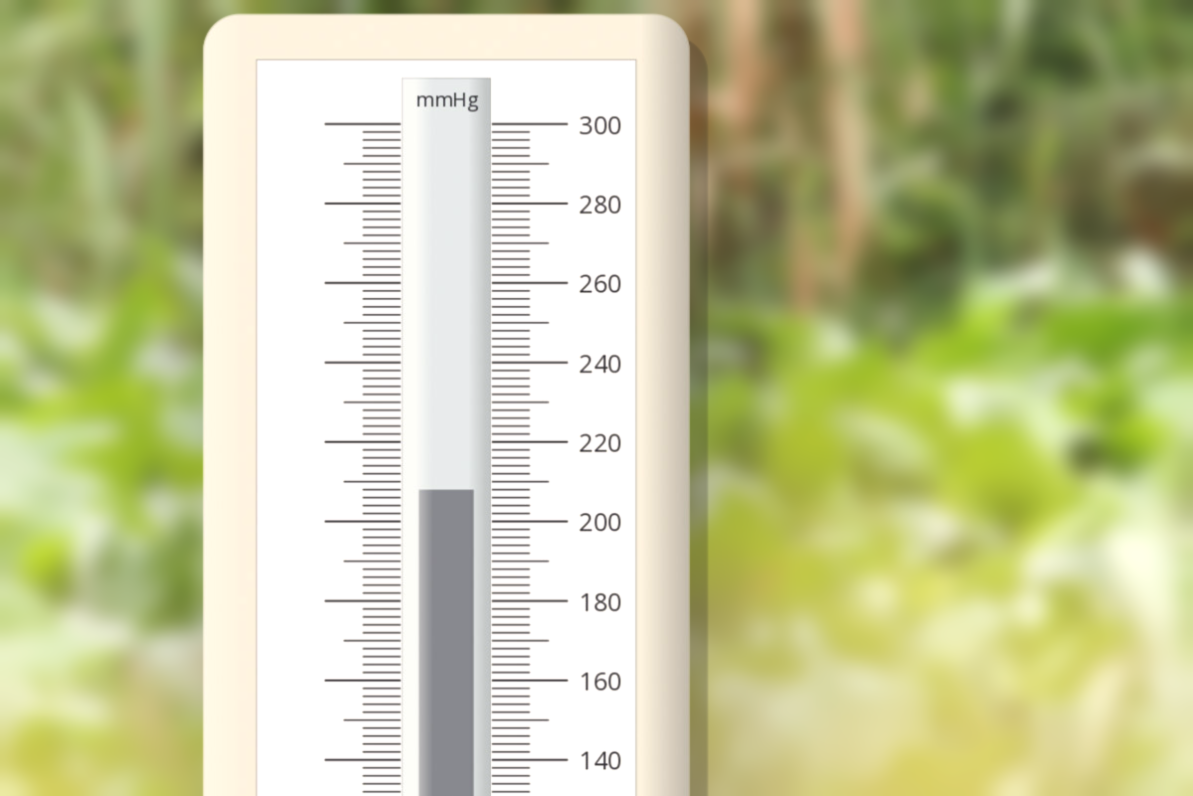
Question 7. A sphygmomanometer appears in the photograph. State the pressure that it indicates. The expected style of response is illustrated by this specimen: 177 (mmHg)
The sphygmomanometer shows 208 (mmHg)
